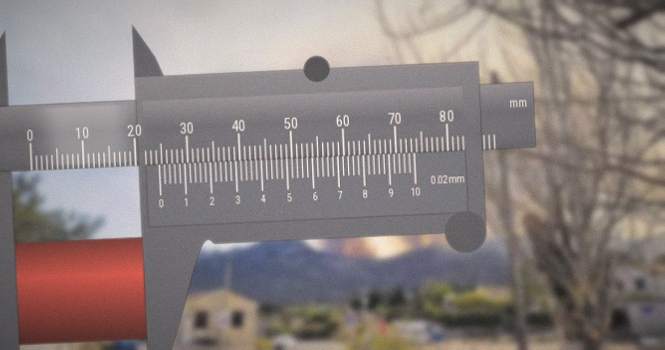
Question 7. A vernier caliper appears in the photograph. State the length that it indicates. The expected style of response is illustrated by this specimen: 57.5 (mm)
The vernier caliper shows 24.5 (mm)
